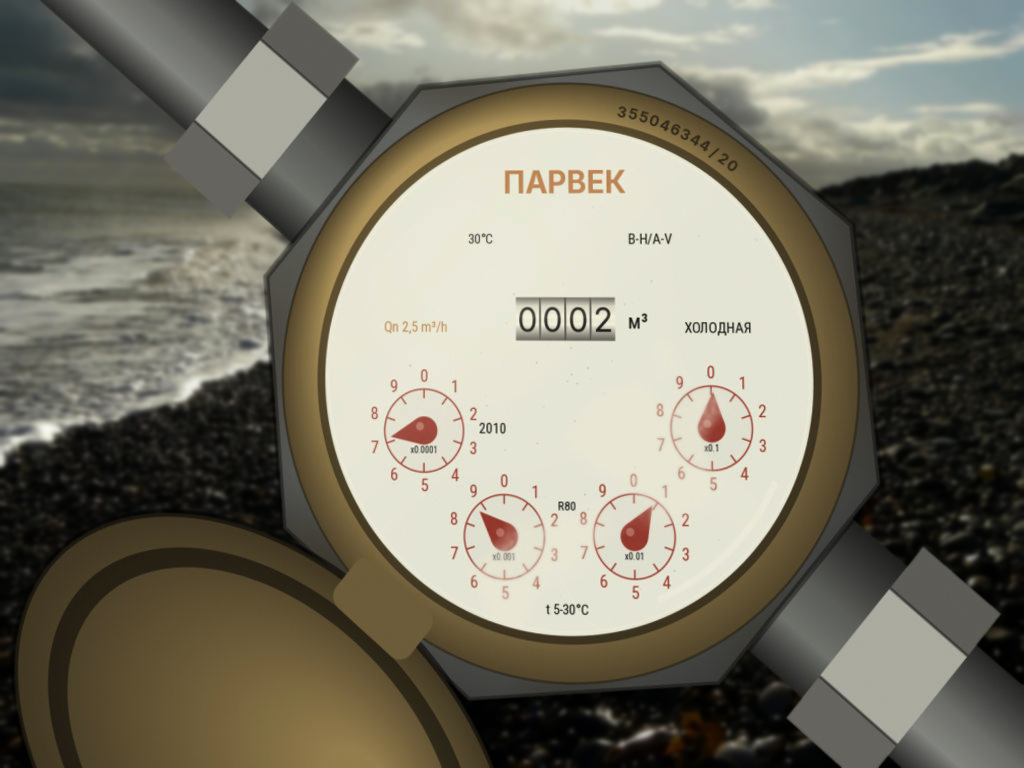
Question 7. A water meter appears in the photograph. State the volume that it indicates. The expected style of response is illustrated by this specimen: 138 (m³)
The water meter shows 2.0087 (m³)
